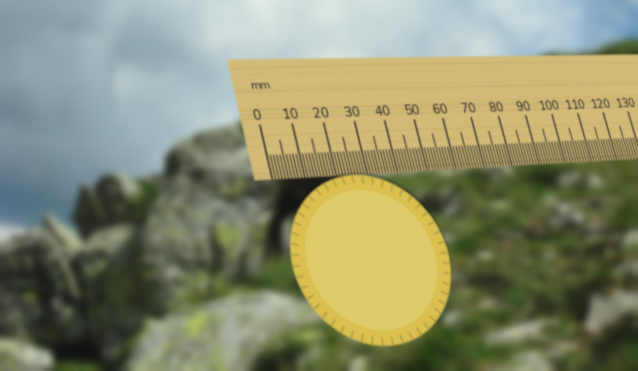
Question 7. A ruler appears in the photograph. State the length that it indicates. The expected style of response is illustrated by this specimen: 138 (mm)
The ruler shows 50 (mm)
